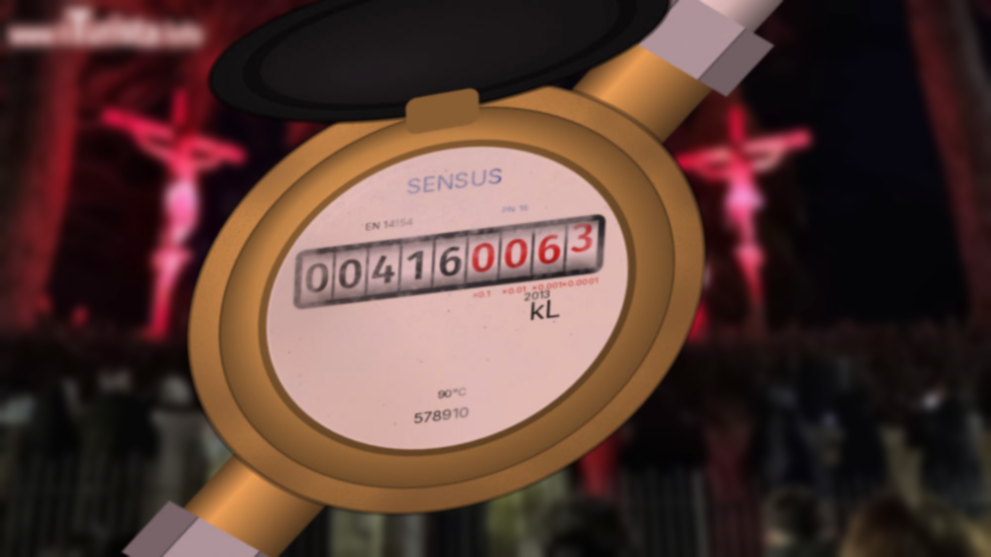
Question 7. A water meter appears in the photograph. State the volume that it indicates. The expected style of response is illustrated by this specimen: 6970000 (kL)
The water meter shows 416.0063 (kL)
